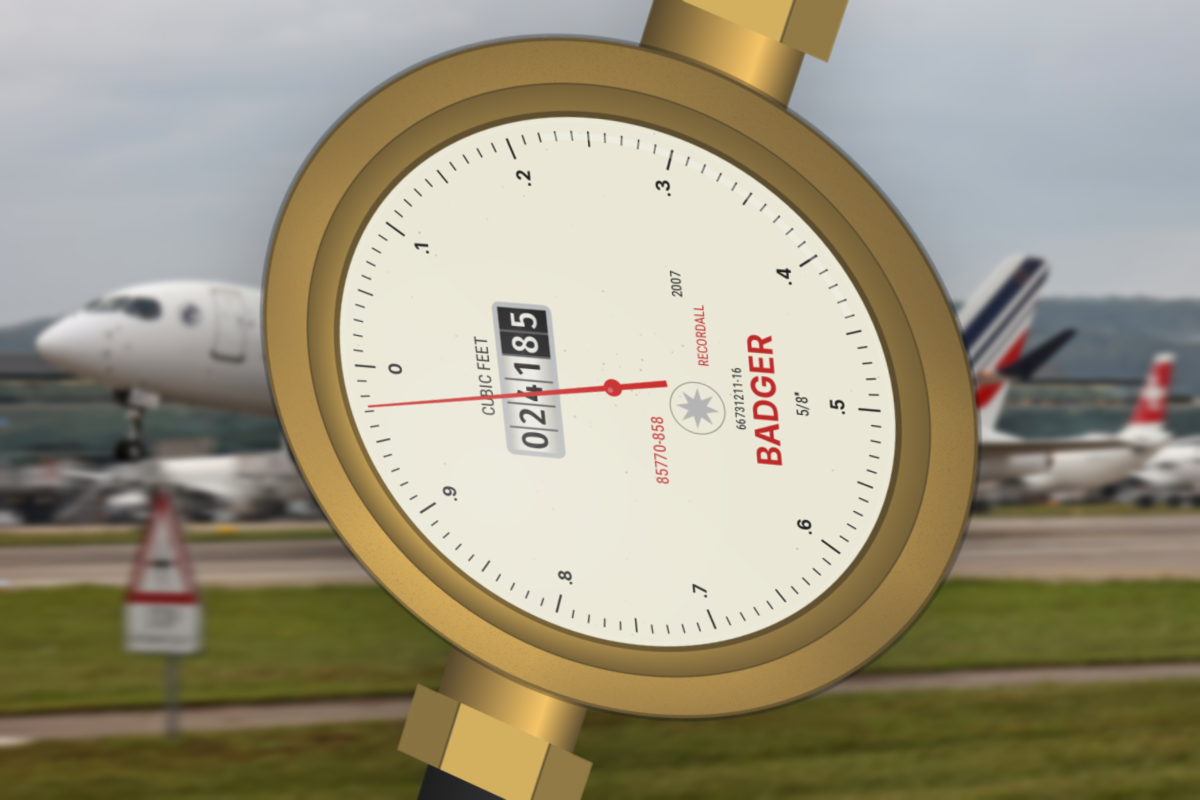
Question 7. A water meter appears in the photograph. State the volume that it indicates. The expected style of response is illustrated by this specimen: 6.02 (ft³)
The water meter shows 24184.97 (ft³)
